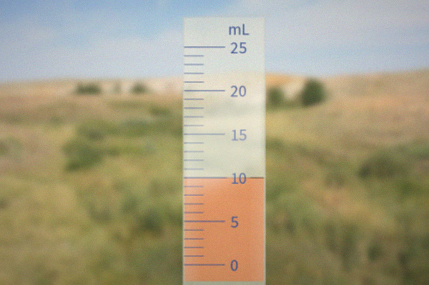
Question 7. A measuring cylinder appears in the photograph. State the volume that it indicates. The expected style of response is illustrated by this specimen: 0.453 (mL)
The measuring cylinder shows 10 (mL)
